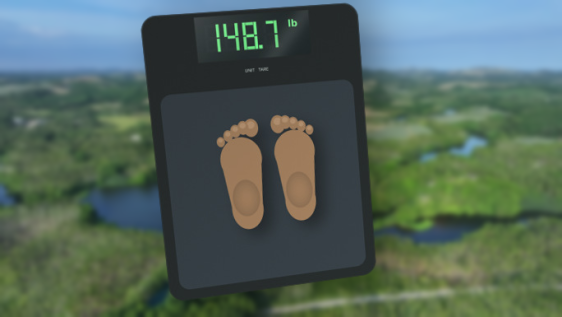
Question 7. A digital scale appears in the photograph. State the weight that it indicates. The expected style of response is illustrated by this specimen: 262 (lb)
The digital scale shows 148.7 (lb)
